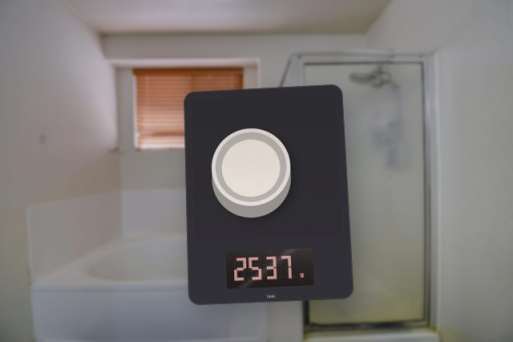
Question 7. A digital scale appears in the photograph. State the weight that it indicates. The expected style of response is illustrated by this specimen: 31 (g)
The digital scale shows 2537 (g)
